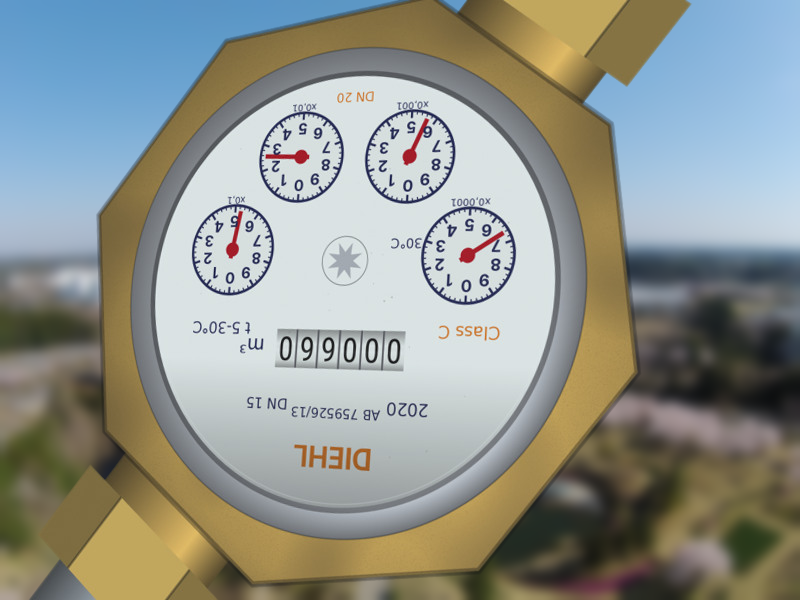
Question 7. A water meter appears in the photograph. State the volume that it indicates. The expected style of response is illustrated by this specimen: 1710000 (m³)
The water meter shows 660.5256 (m³)
